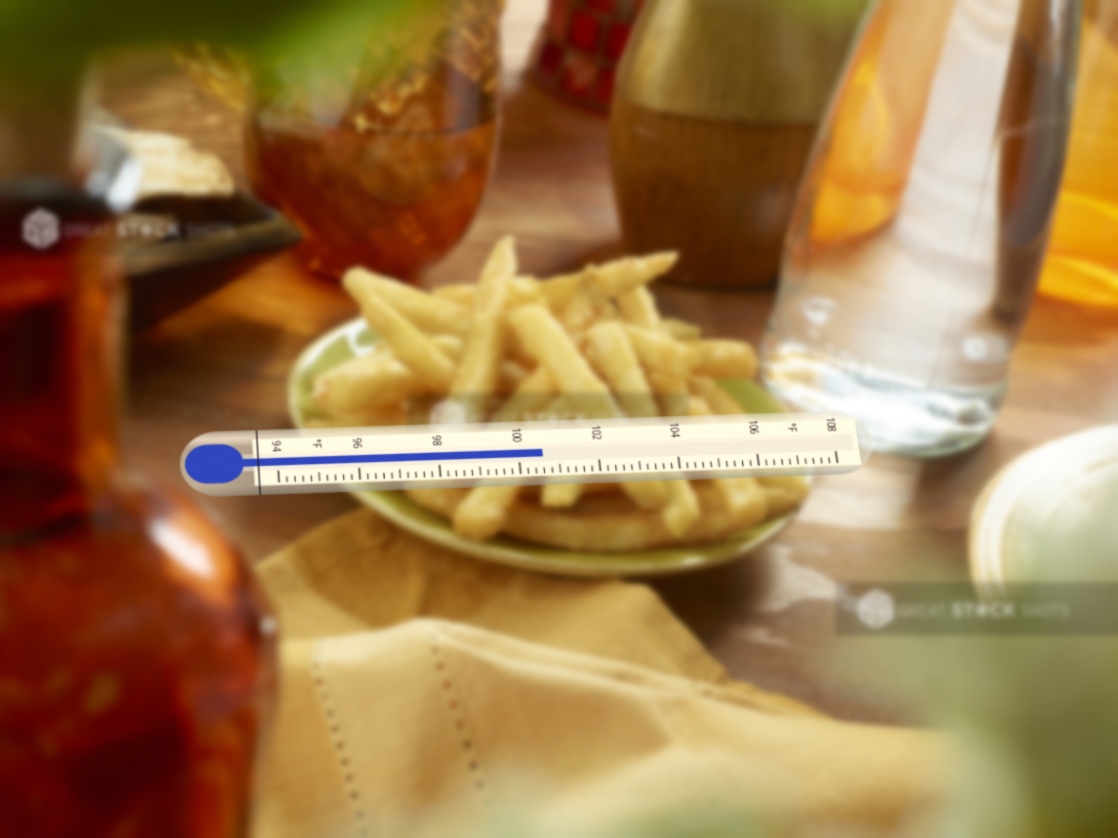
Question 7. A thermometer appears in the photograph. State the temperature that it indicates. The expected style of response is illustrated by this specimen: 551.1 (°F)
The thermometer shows 100.6 (°F)
